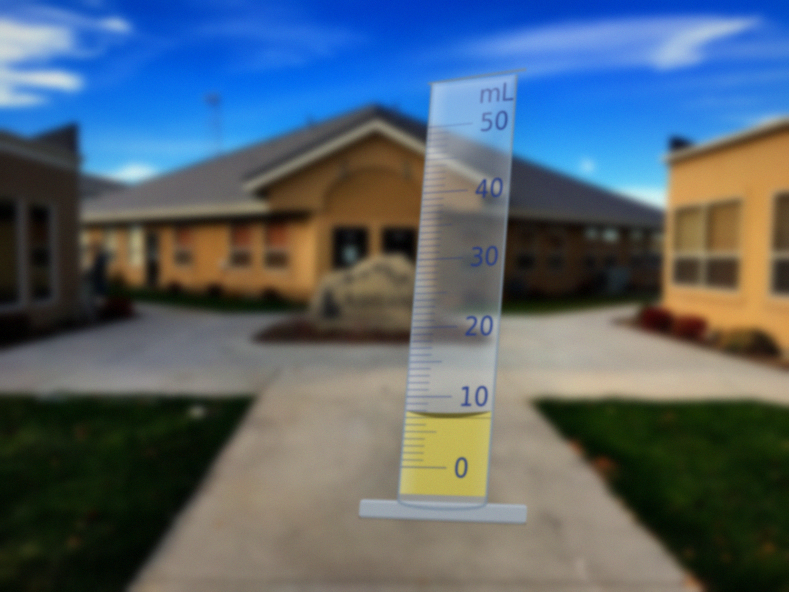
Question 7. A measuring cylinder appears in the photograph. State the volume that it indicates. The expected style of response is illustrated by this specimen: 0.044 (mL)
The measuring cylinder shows 7 (mL)
